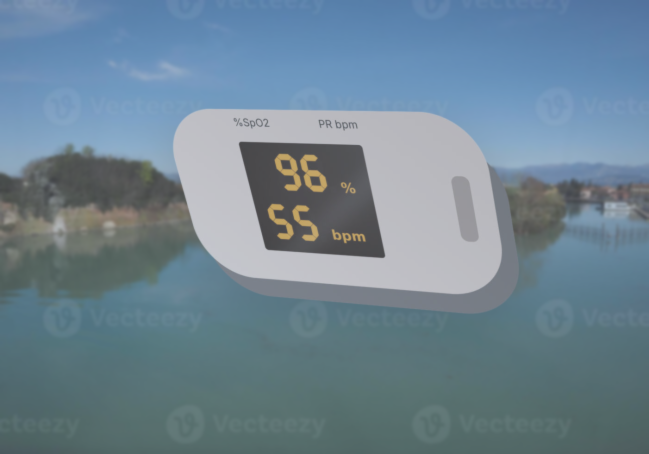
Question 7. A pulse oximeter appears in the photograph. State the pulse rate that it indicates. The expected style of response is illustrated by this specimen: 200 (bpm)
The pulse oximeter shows 55 (bpm)
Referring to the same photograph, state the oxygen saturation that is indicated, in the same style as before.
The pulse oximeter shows 96 (%)
